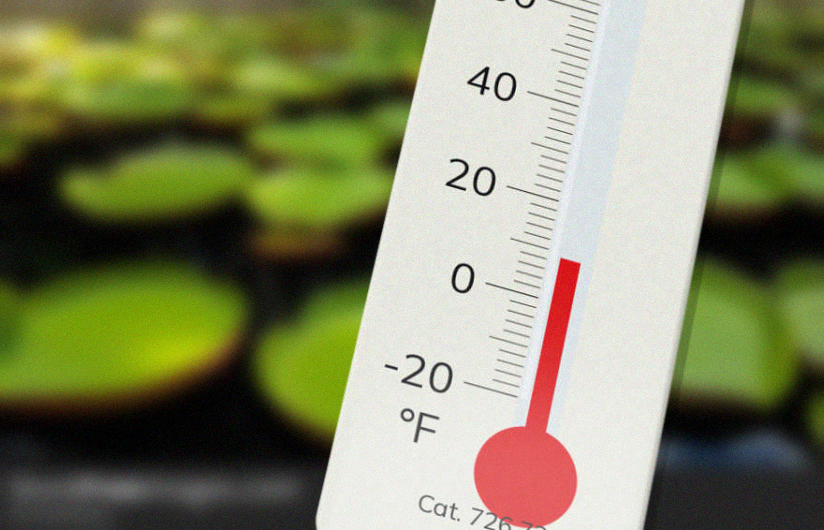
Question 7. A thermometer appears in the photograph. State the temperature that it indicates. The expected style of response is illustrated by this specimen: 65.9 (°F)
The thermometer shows 9 (°F)
